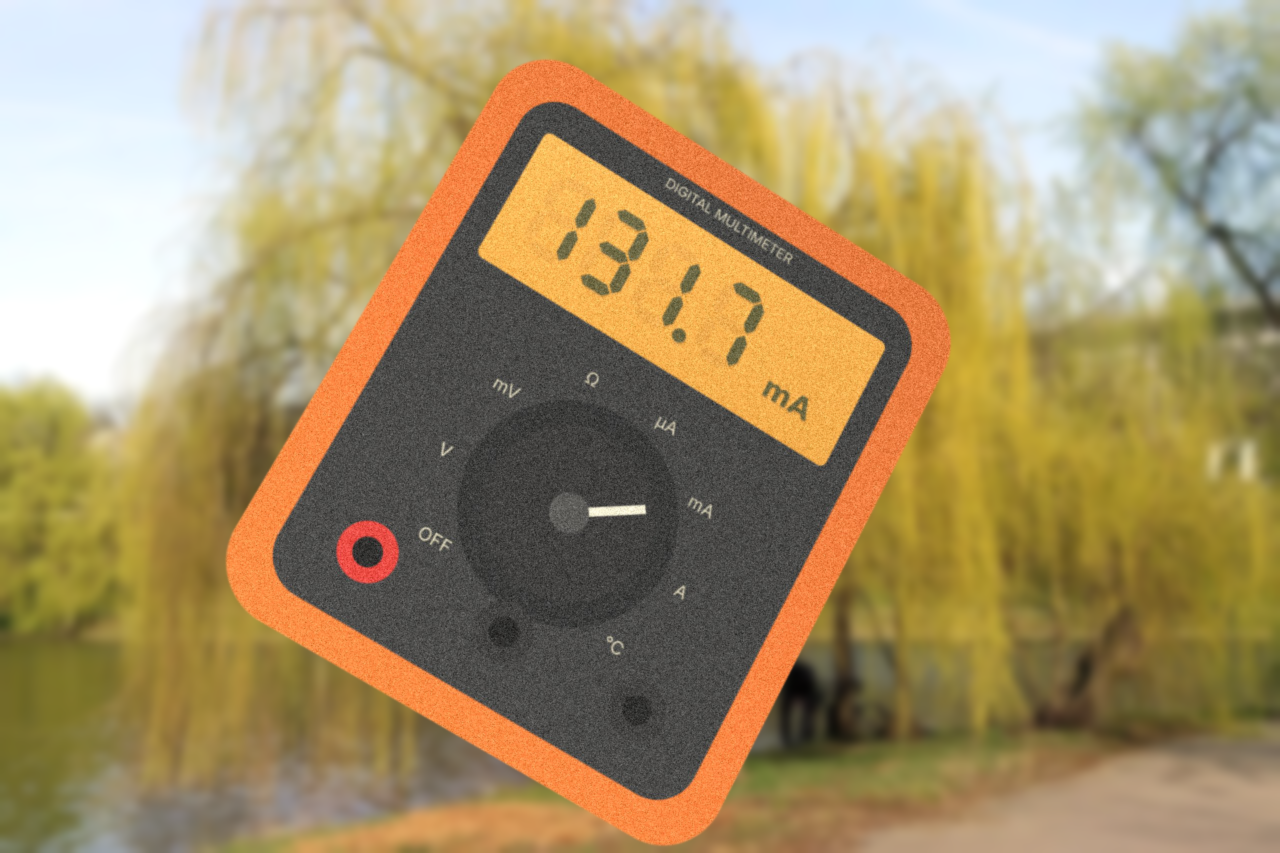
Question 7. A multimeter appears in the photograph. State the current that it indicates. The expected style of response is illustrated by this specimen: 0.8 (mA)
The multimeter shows 131.7 (mA)
